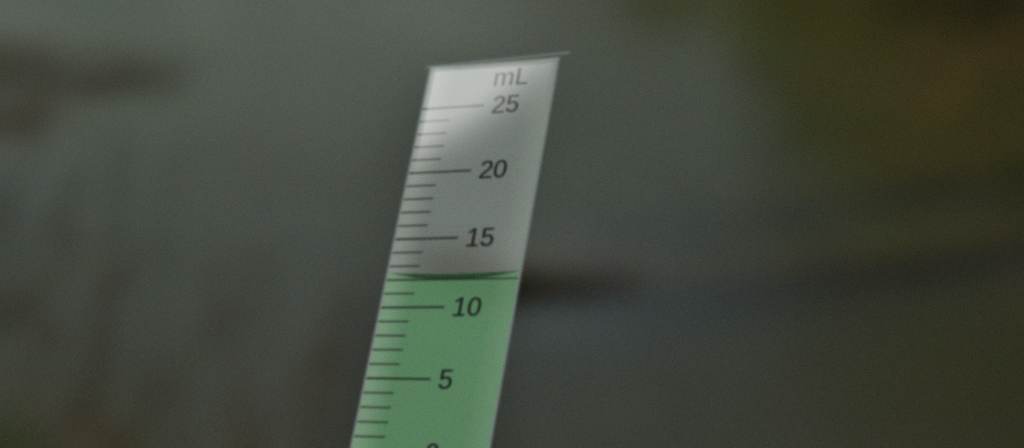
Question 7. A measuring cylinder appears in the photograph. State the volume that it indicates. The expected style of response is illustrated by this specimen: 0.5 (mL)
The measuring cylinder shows 12 (mL)
